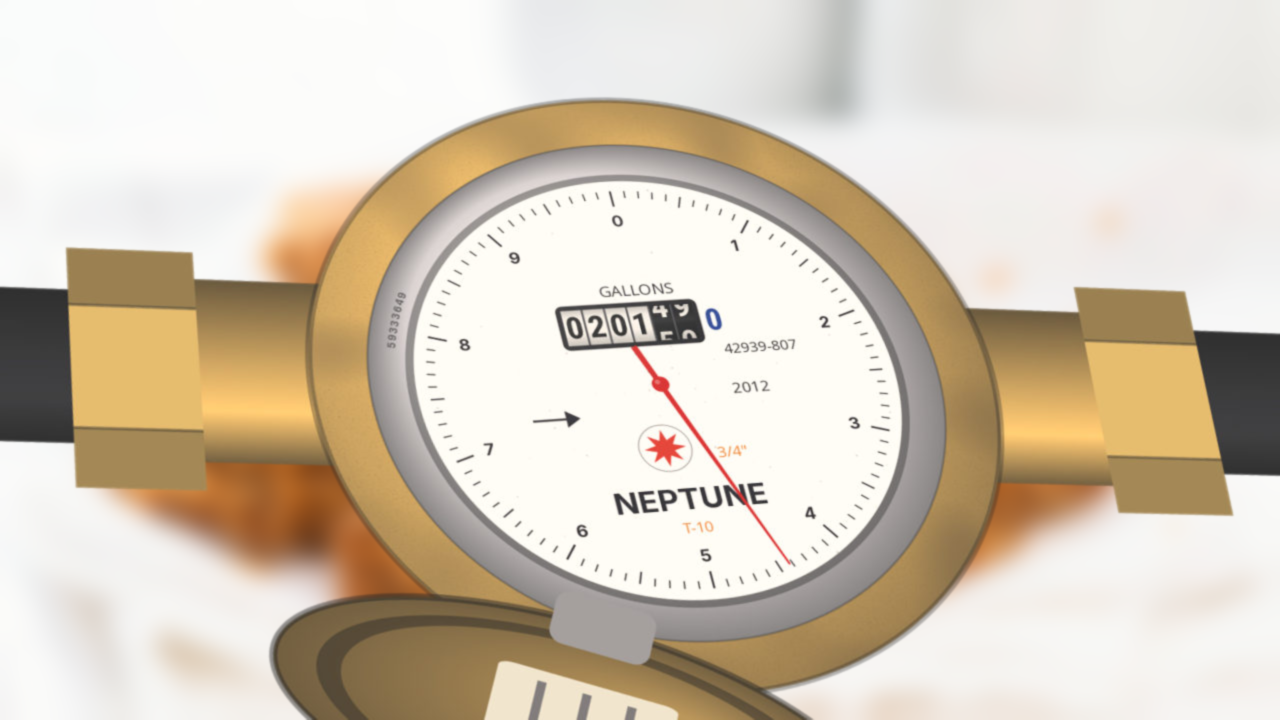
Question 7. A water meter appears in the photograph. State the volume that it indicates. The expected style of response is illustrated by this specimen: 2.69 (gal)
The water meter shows 201494.4 (gal)
